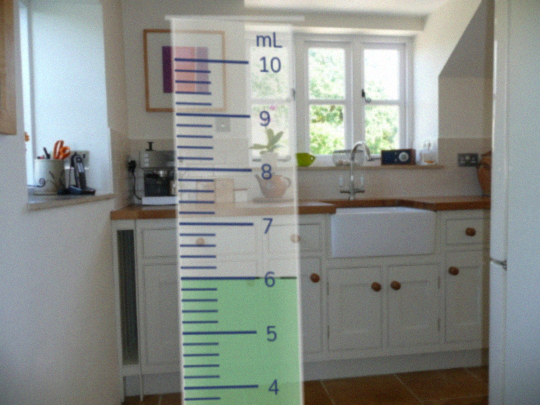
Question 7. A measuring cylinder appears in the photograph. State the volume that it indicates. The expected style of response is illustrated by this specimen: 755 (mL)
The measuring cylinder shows 6 (mL)
